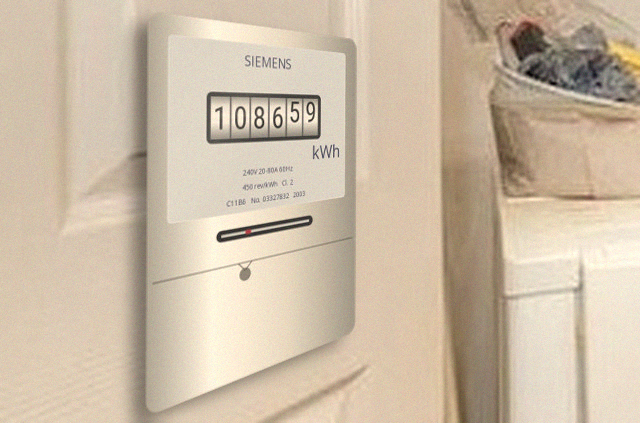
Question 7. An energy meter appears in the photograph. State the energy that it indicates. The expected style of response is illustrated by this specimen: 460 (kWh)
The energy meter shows 108659 (kWh)
